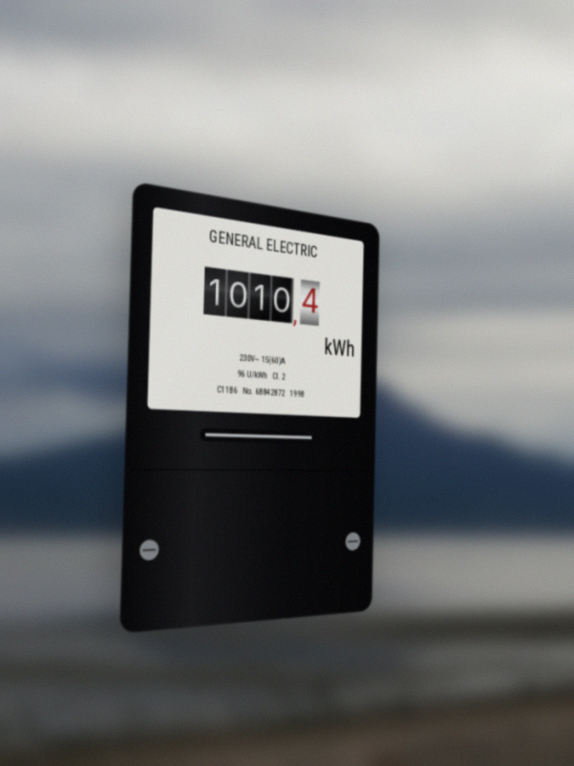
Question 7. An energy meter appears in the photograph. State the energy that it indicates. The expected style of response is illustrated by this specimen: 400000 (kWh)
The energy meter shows 1010.4 (kWh)
